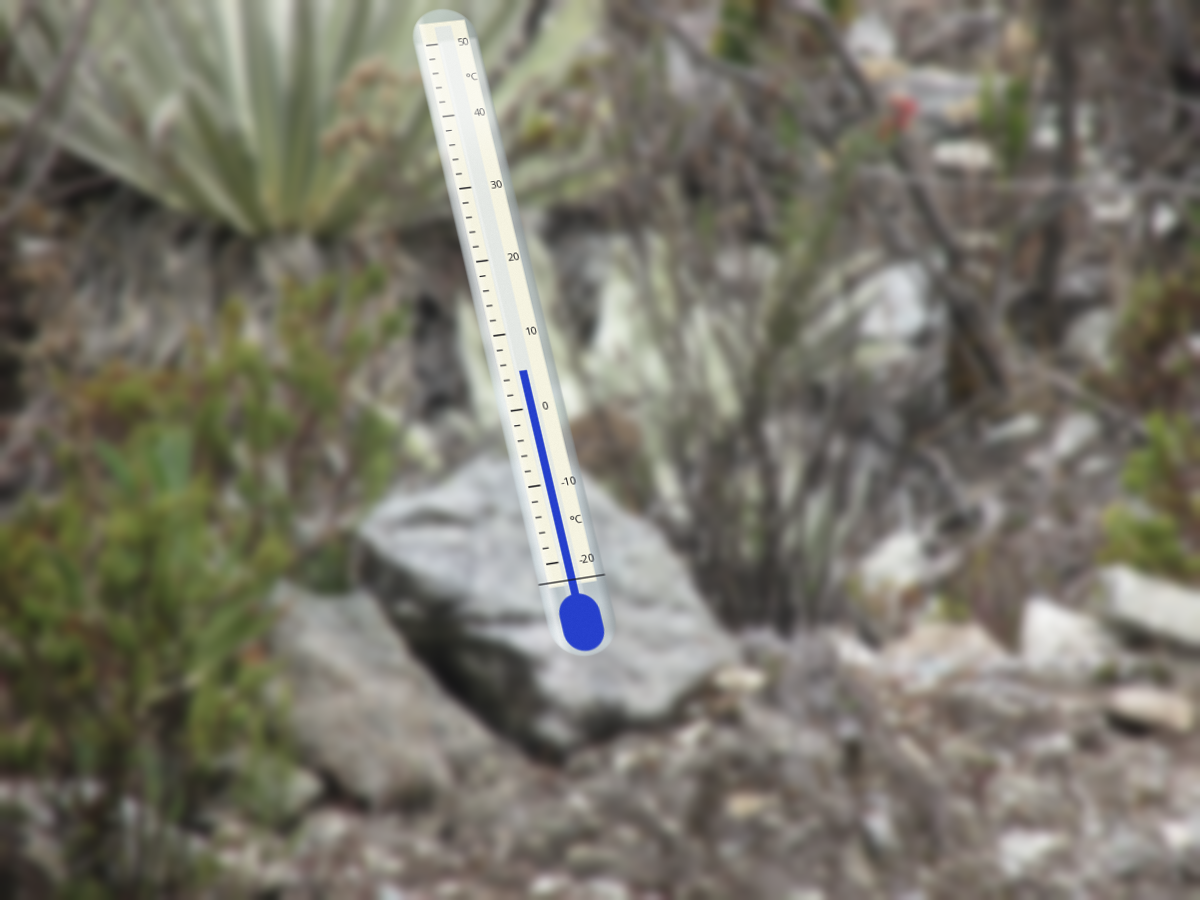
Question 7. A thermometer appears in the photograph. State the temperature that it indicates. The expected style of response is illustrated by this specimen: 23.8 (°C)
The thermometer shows 5 (°C)
